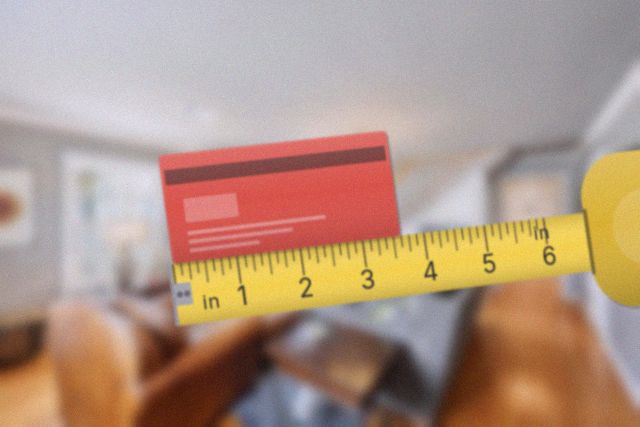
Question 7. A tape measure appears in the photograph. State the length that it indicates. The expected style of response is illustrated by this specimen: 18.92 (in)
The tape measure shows 3.625 (in)
